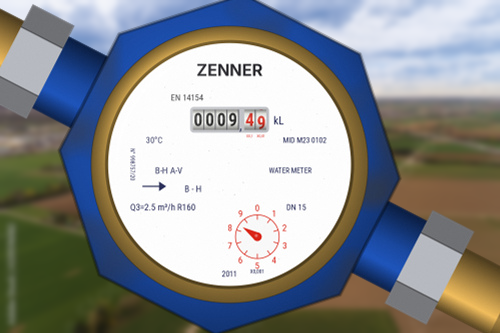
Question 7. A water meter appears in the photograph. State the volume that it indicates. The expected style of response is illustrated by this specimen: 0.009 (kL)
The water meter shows 9.488 (kL)
